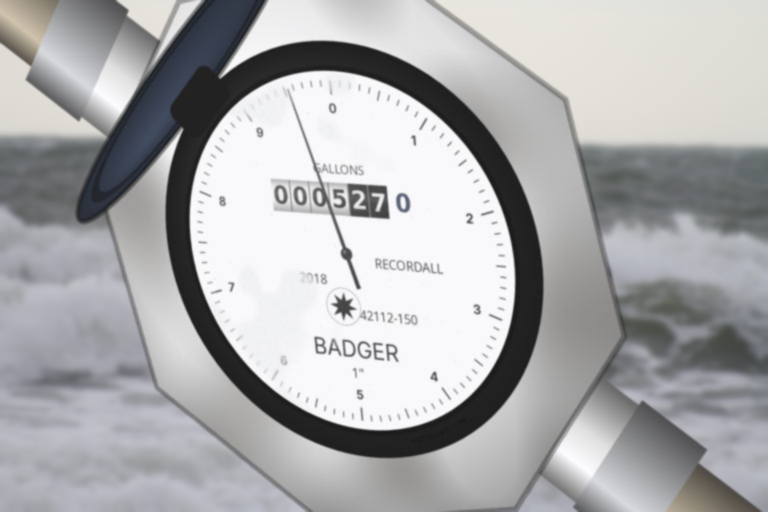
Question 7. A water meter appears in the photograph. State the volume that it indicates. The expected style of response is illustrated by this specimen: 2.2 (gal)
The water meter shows 5269.5 (gal)
